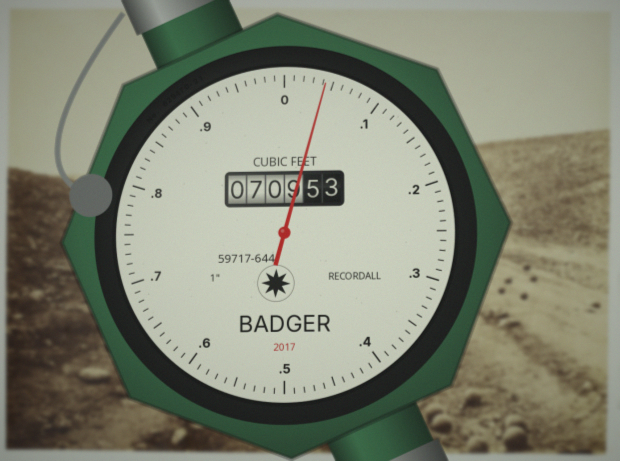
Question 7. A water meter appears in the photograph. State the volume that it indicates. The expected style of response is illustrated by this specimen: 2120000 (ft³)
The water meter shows 70953.04 (ft³)
